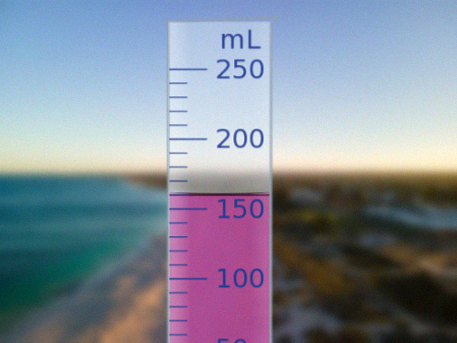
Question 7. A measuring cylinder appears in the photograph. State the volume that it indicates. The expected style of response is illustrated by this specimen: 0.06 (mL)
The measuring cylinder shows 160 (mL)
